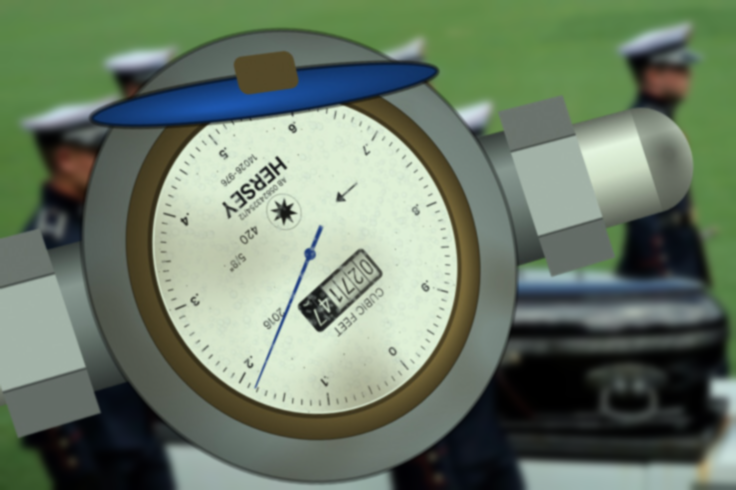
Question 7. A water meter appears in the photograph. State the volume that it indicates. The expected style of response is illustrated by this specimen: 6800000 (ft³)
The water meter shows 27147.18 (ft³)
